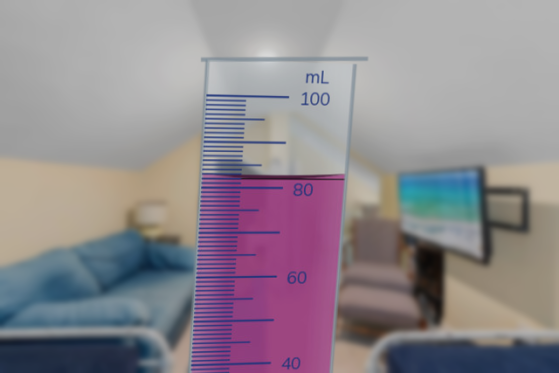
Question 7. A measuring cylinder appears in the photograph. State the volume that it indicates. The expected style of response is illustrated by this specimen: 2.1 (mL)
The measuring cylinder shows 82 (mL)
